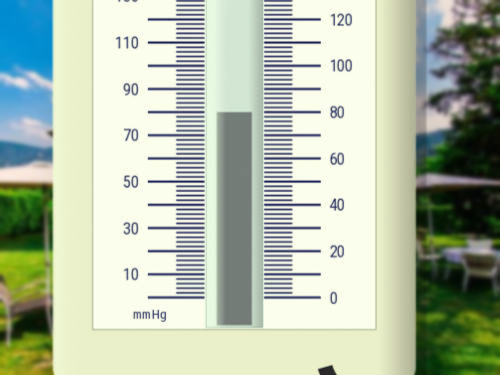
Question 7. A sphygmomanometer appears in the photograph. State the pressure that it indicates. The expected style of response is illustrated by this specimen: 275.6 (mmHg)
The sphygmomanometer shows 80 (mmHg)
